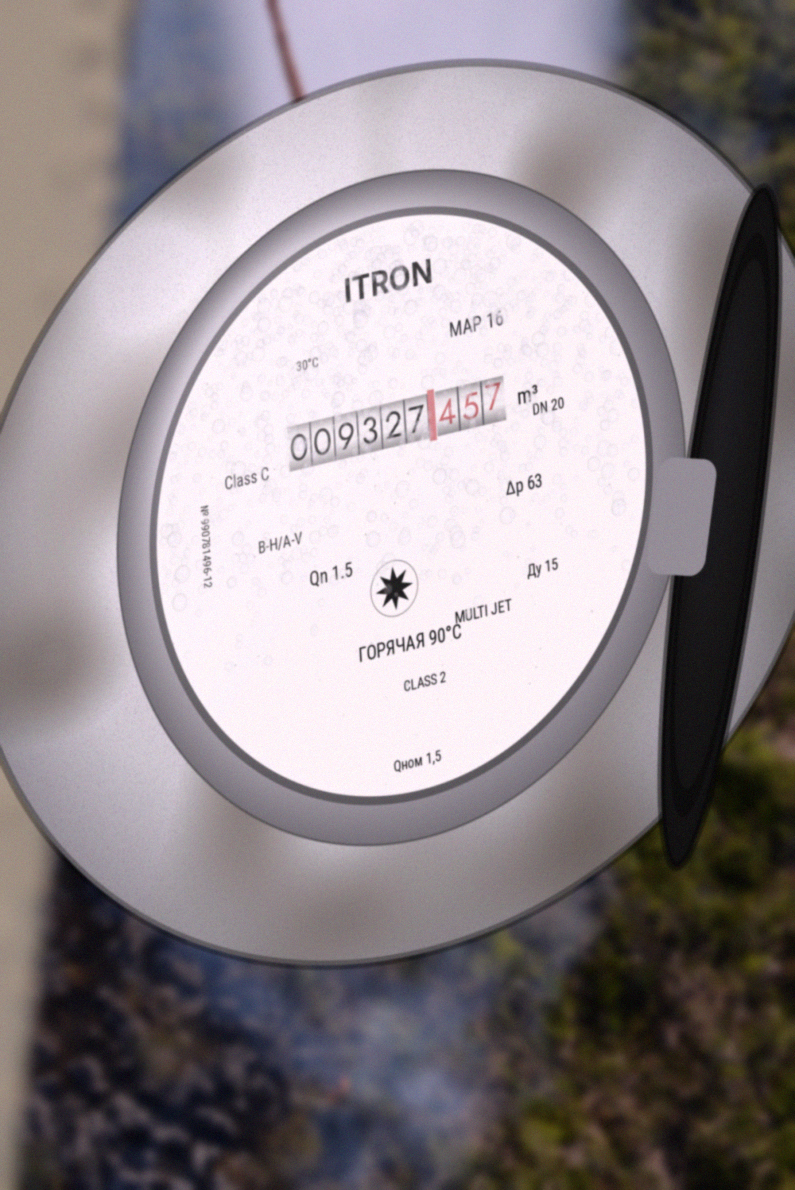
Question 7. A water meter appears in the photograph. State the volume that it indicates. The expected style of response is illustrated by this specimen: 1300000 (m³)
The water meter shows 9327.457 (m³)
